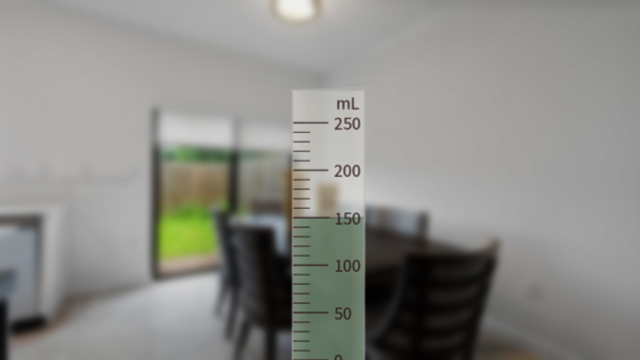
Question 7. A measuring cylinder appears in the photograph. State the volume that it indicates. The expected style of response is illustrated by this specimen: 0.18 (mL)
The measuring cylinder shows 150 (mL)
